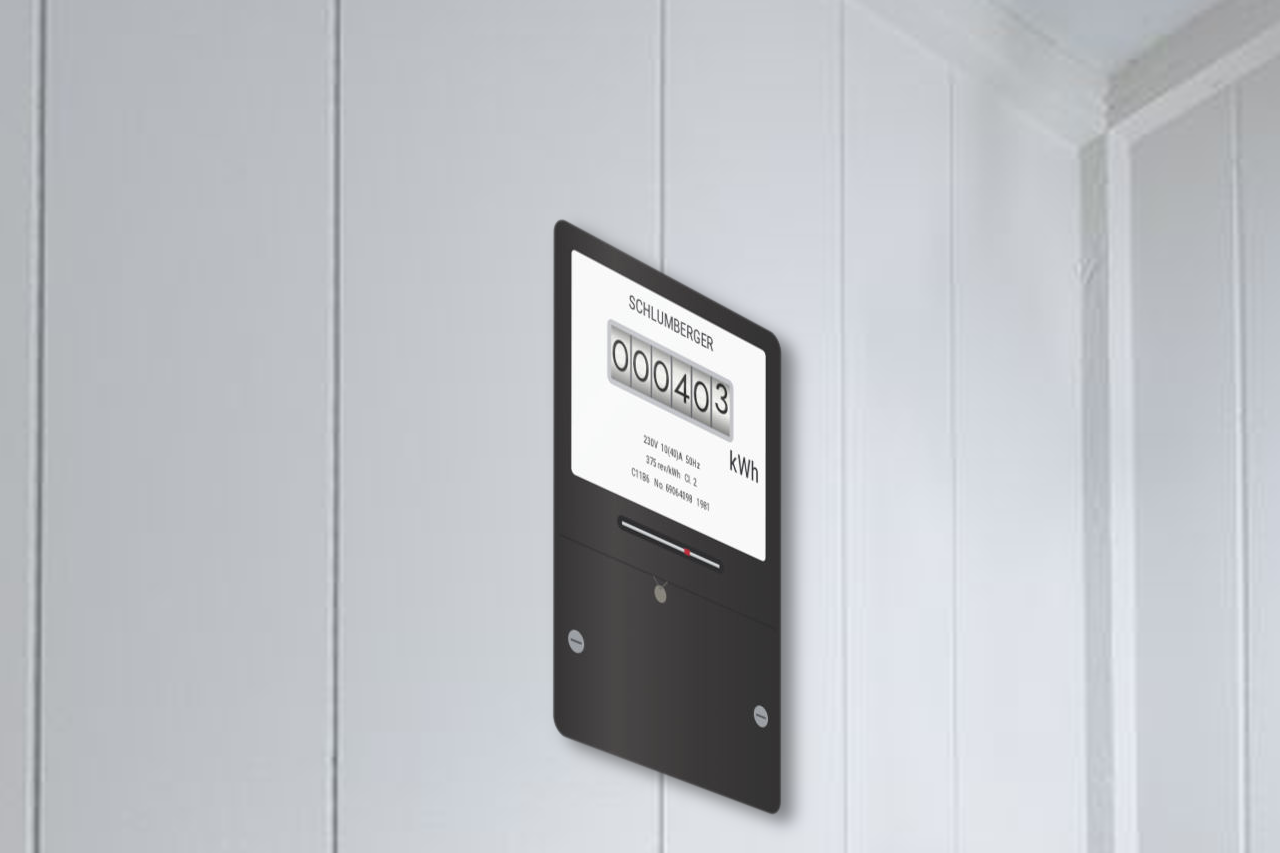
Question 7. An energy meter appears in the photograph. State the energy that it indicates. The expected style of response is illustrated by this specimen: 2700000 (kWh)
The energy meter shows 403 (kWh)
